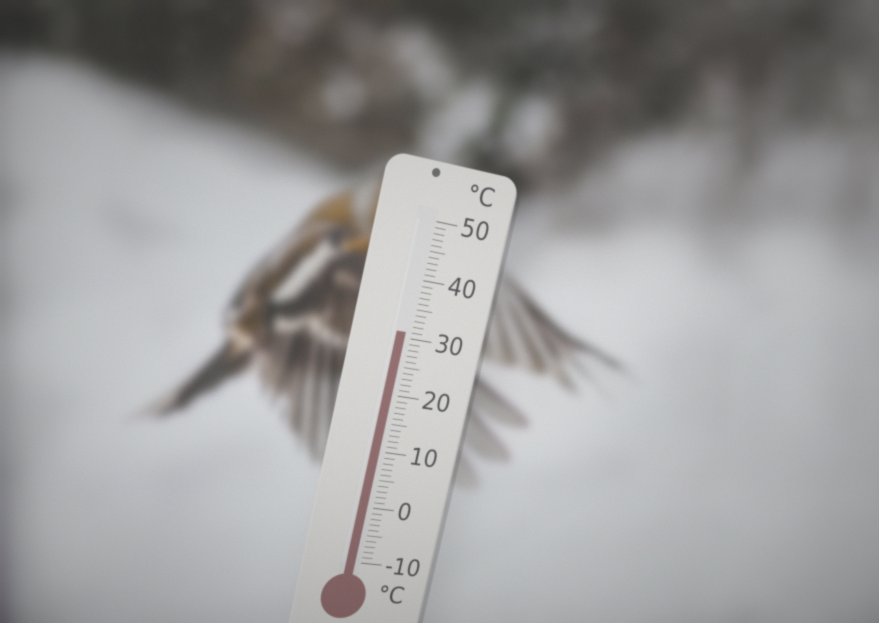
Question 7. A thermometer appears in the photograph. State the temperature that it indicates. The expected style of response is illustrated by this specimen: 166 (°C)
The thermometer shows 31 (°C)
